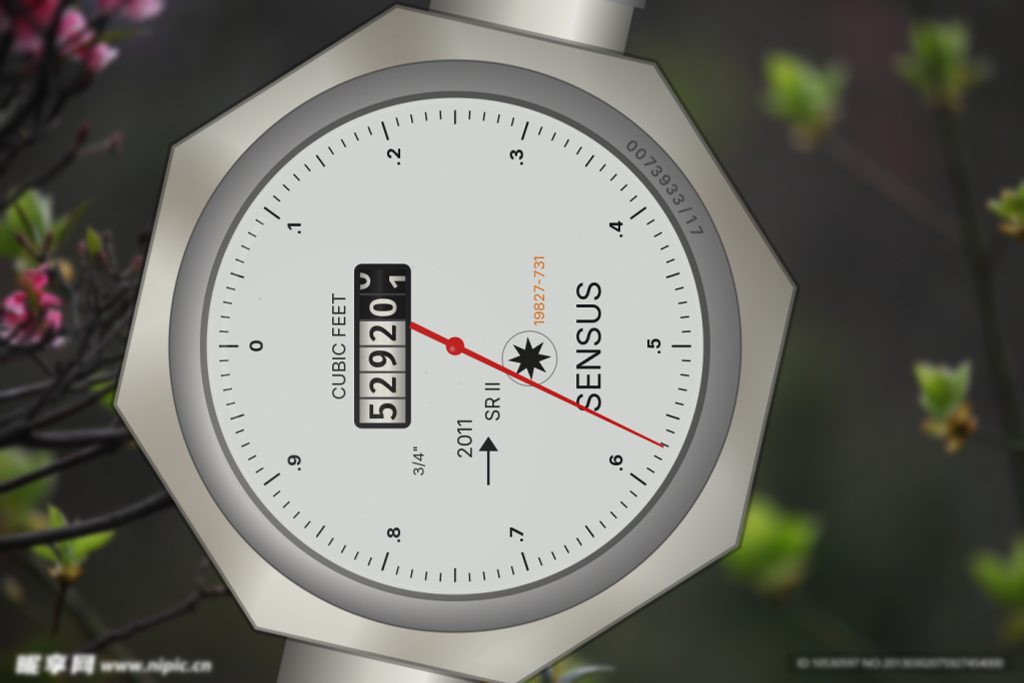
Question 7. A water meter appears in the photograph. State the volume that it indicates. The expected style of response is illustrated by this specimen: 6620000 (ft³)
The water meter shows 529200.57 (ft³)
